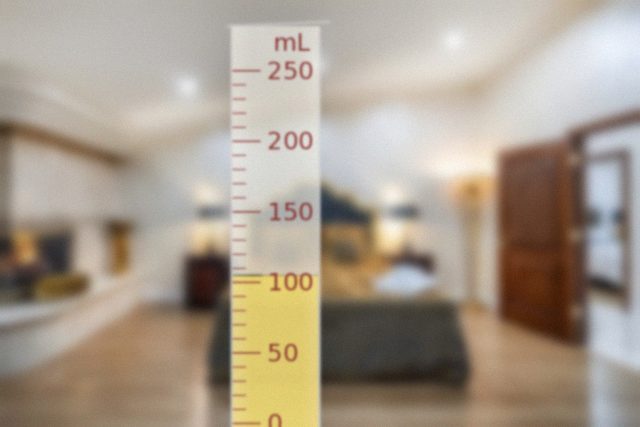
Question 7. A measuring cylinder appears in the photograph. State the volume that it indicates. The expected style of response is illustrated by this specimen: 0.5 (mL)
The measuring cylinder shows 105 (mL)
